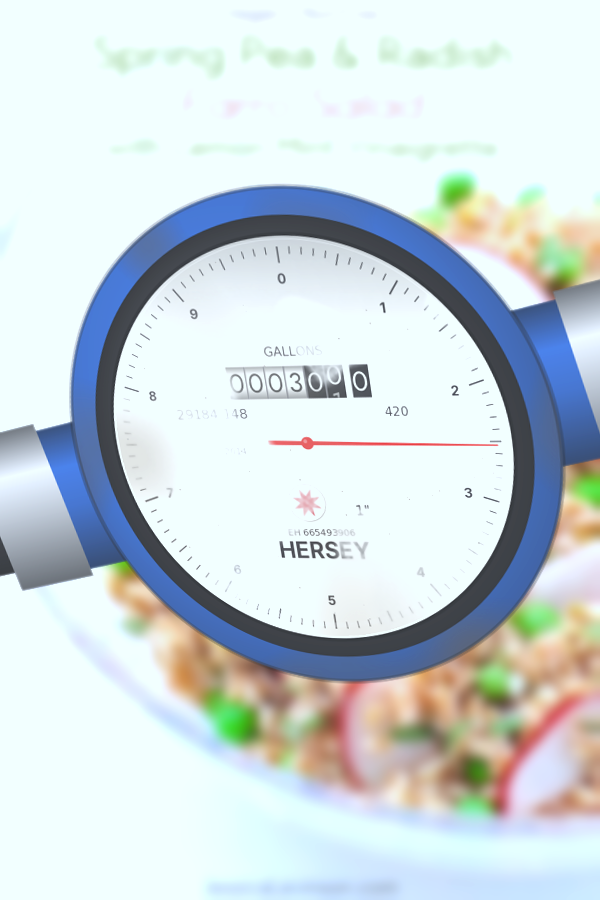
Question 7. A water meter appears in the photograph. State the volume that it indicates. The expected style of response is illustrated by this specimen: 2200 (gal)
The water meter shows 3002.5 (gal)
